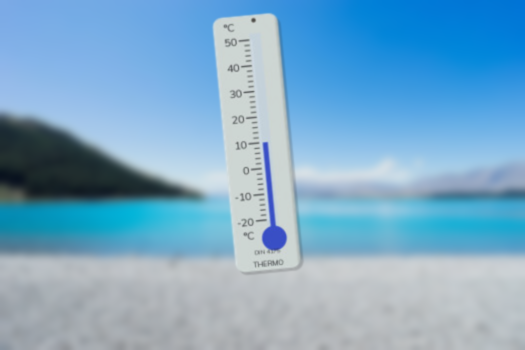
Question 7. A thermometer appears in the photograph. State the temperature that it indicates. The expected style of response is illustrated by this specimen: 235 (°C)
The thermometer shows 10 (°C)
